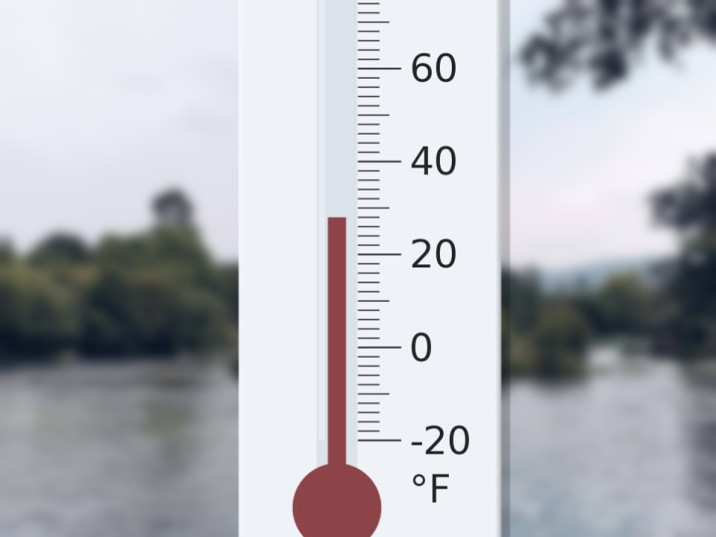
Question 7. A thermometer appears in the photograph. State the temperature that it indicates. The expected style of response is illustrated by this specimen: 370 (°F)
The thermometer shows 28 (°F)
